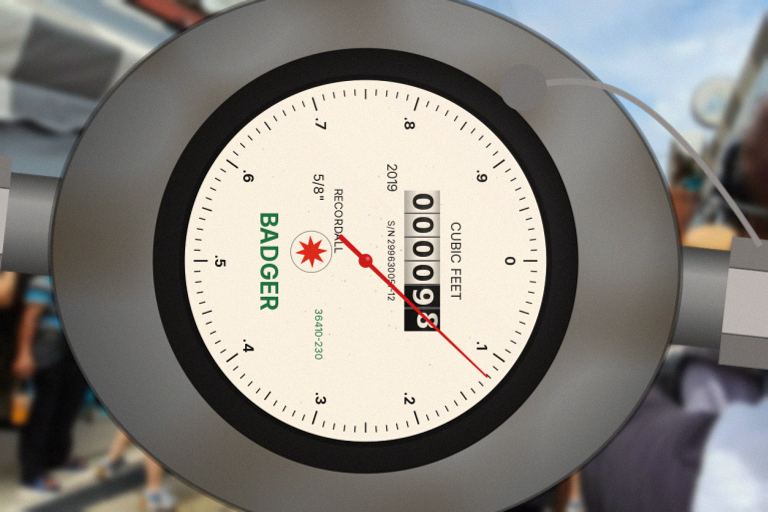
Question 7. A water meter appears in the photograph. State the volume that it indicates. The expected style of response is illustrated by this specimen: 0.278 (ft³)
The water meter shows 98.12 (ft³)
